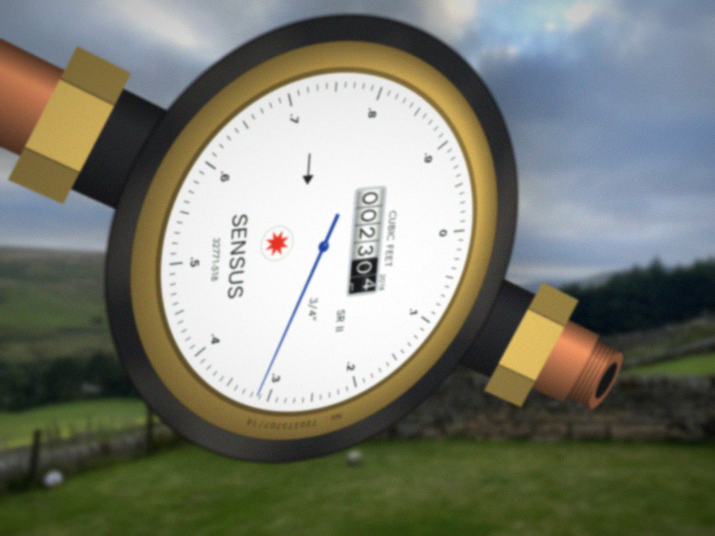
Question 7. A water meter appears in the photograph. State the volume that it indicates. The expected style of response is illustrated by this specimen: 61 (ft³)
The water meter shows 2304.31 (ft³)
